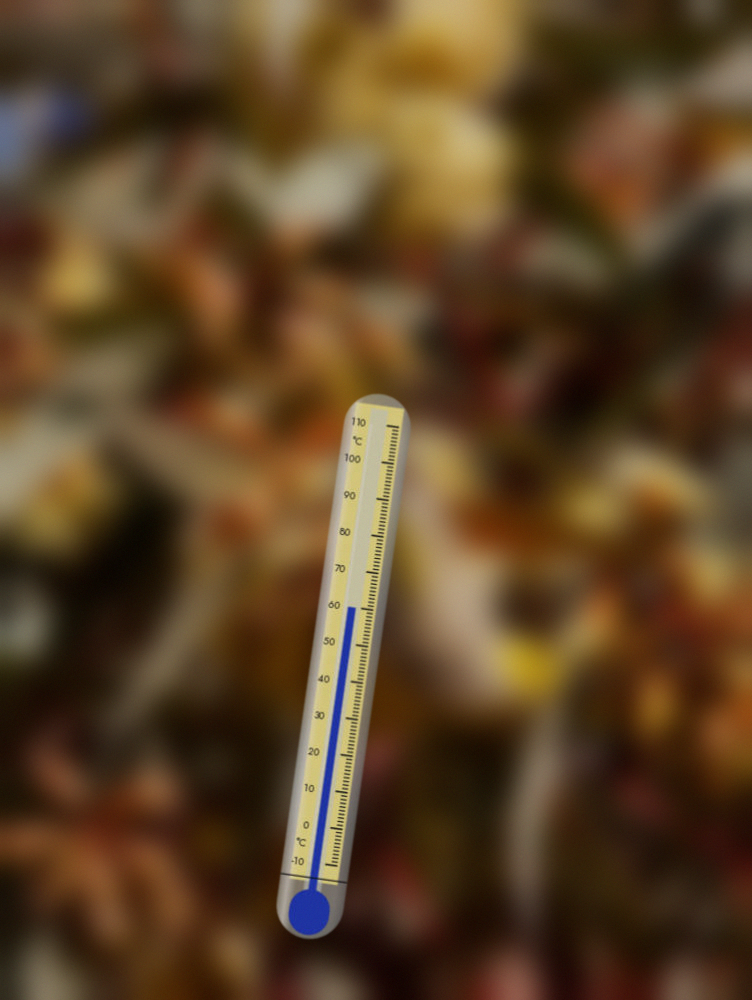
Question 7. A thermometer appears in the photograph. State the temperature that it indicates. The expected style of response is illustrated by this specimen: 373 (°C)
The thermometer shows 60 (°C)
